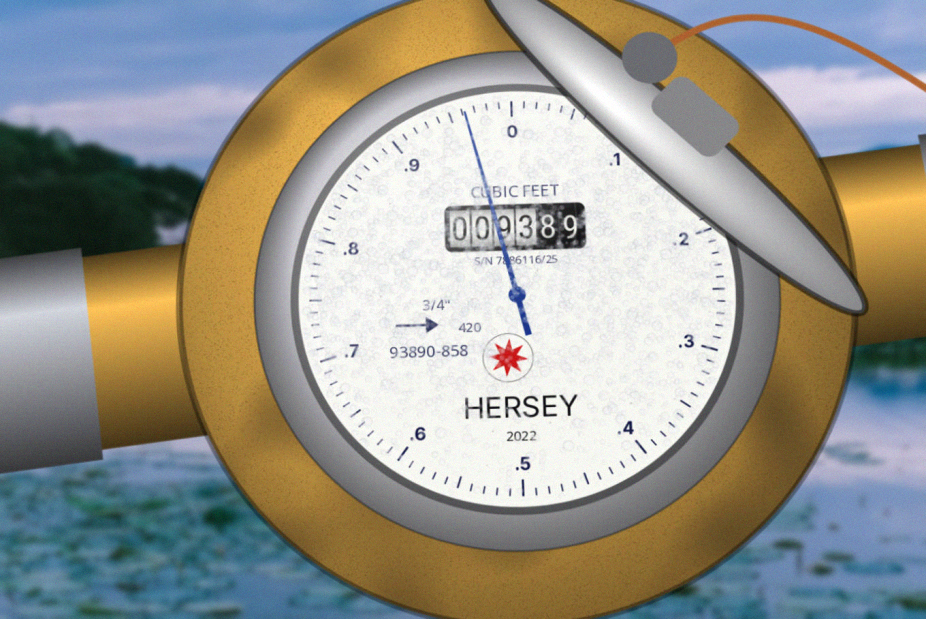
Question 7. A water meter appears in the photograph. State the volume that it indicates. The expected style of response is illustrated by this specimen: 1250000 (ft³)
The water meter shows 9388.96 (ft³)
